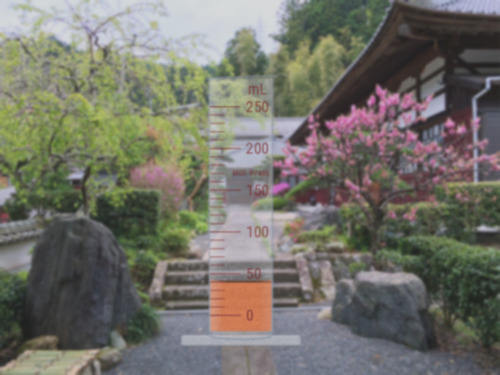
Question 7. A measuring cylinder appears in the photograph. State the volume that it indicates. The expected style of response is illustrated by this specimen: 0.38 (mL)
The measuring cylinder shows 40 (mL)
